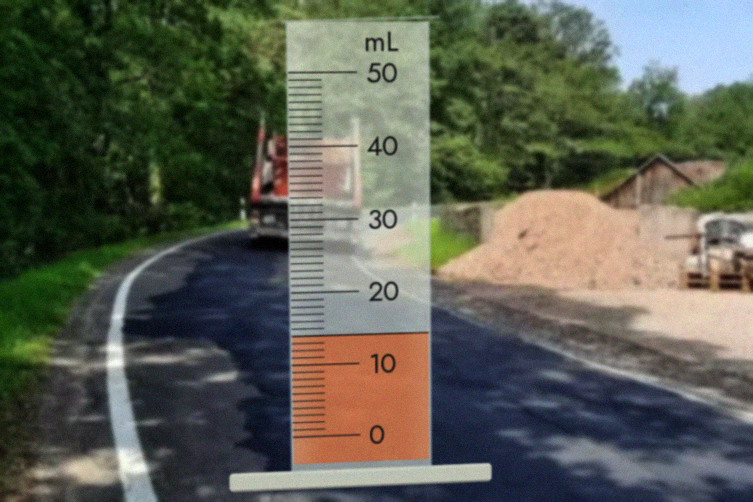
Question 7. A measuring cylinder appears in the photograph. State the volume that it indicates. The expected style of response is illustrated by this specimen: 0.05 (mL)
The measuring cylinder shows 14 (mL)
